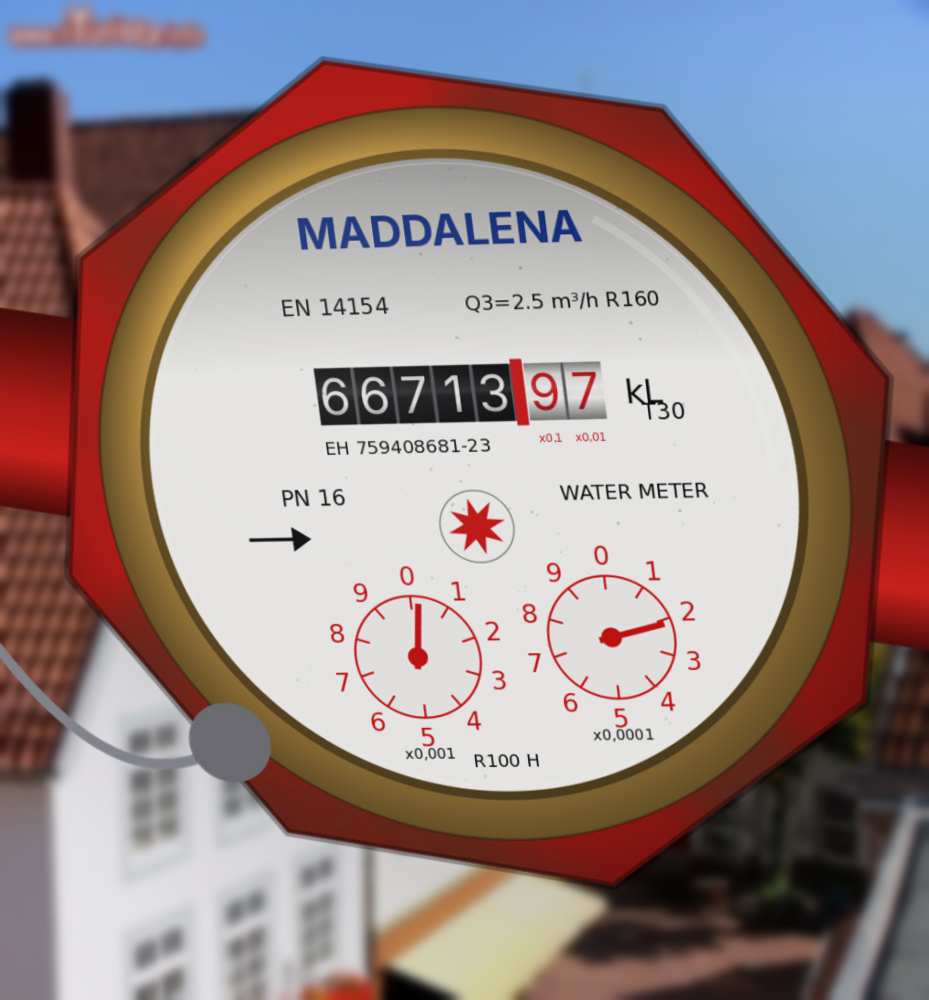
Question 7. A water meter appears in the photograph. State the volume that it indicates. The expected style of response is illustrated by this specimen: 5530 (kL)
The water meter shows 66713.9702 (kL)
